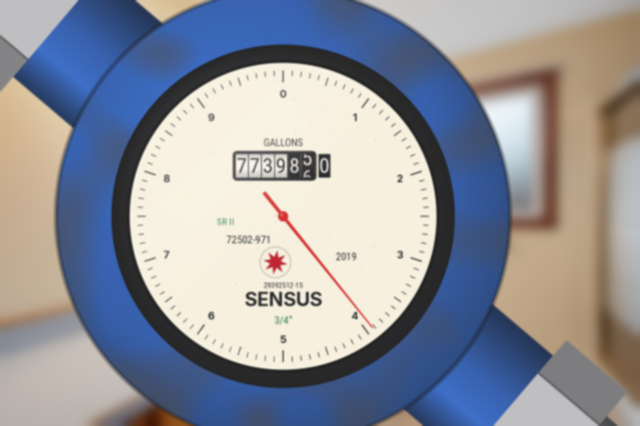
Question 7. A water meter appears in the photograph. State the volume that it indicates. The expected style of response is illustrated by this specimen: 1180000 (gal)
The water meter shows 7739853.9 (gal)
